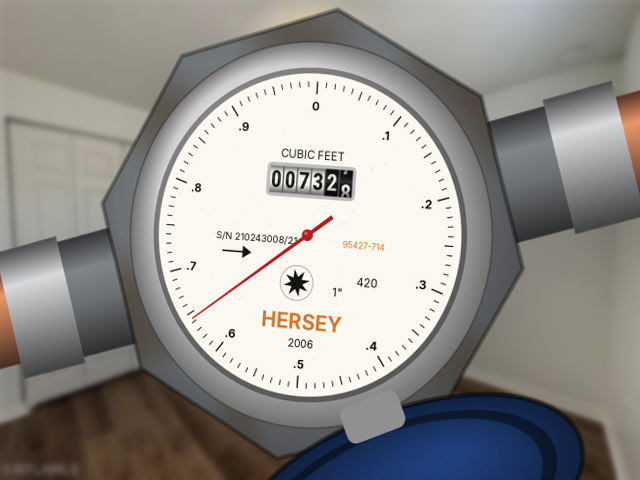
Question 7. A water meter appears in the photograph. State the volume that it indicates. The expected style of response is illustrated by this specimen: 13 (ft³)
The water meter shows 7327.64 (ft³)
